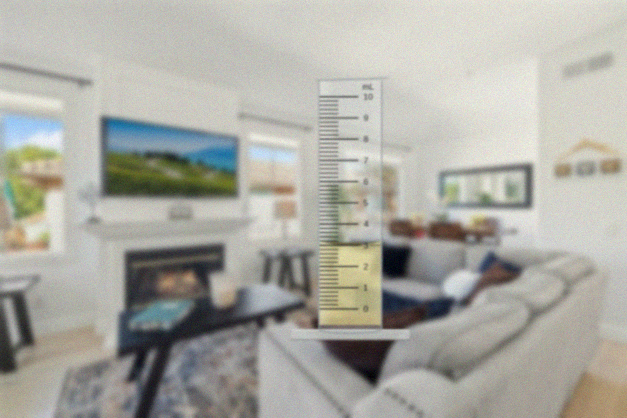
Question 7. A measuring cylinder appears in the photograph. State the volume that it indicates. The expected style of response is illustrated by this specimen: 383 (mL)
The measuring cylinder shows 3 (mL)
